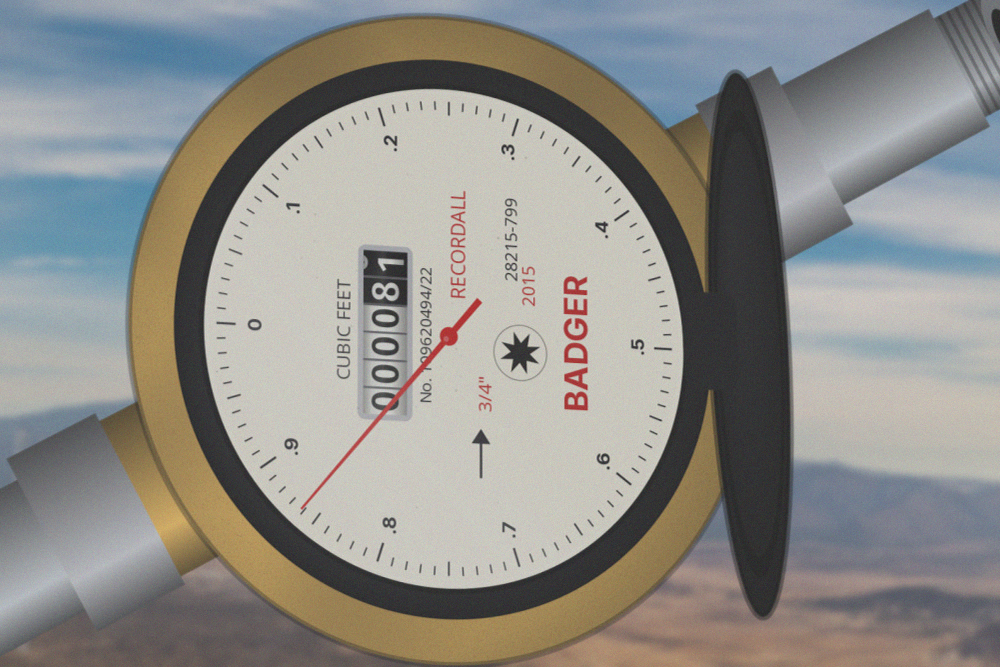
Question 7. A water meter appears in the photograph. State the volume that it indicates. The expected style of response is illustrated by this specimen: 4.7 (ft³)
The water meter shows 80.86 (ft³)
